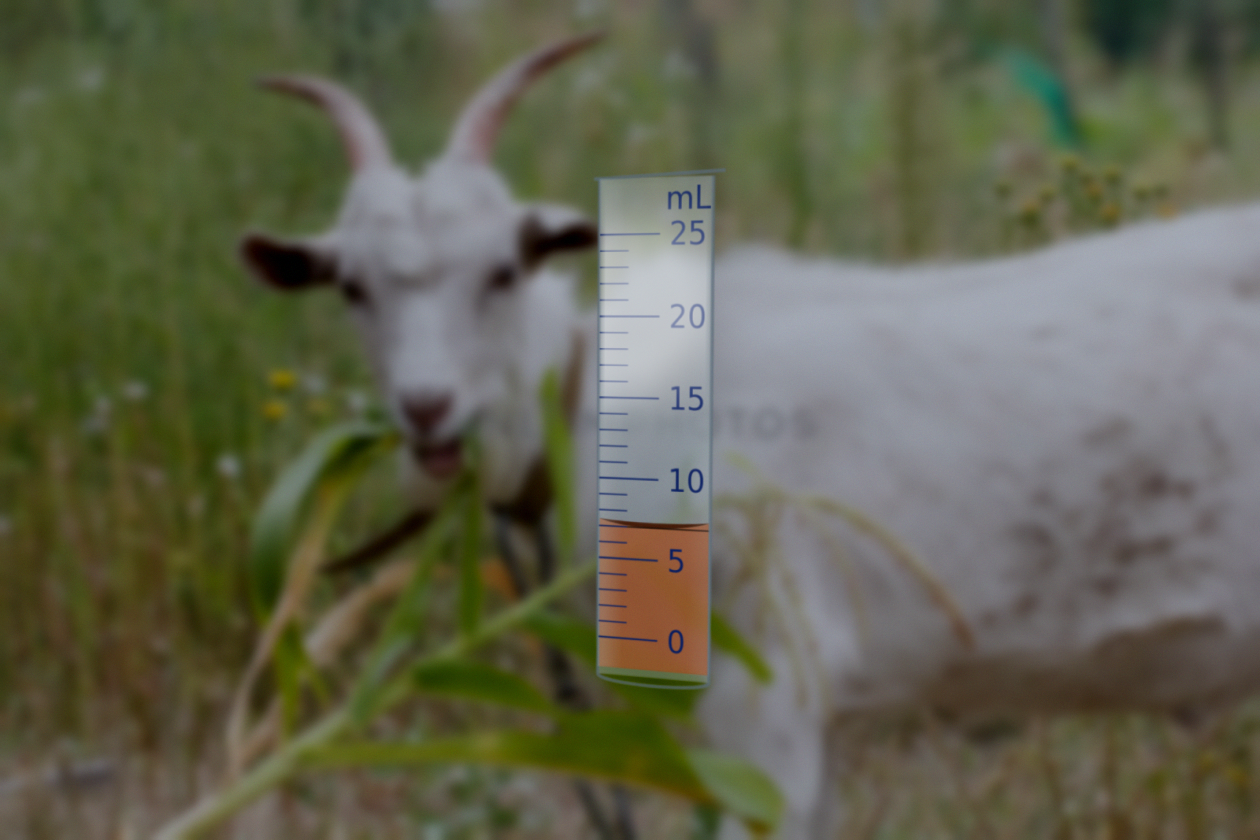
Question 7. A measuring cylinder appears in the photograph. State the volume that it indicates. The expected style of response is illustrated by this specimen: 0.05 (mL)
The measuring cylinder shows 7 (mL)
